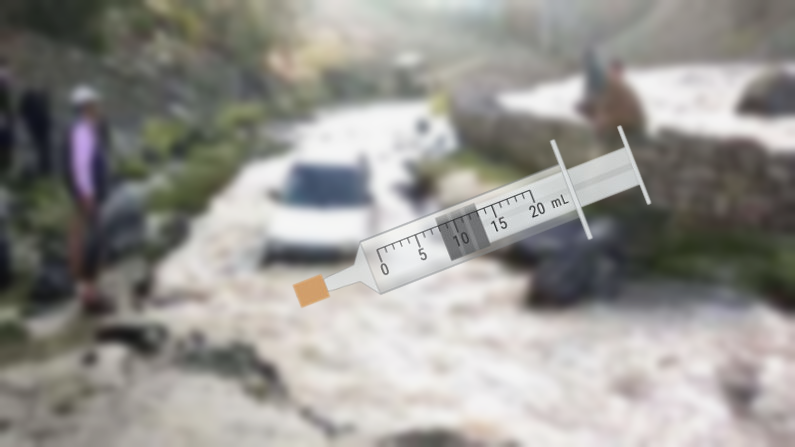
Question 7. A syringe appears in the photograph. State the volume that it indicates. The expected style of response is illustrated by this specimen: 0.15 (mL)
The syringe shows 8 (mL)
